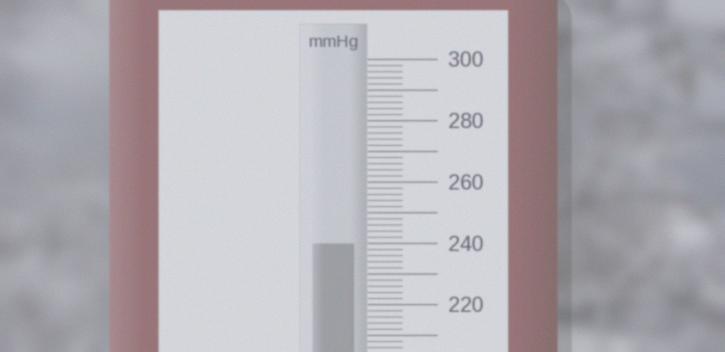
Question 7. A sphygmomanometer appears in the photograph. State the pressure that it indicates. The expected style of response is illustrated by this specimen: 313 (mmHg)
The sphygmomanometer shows 240 (mmHg)
